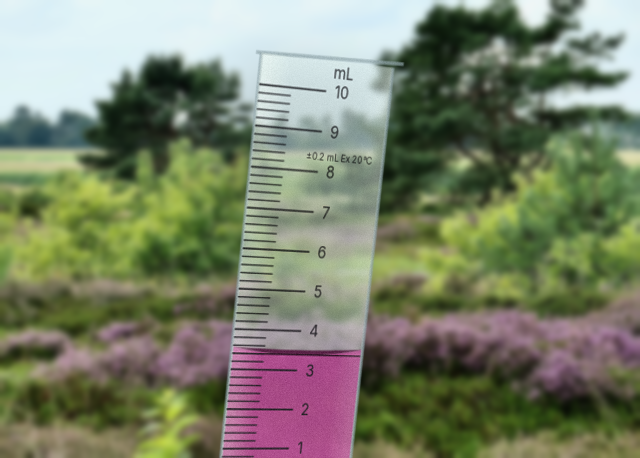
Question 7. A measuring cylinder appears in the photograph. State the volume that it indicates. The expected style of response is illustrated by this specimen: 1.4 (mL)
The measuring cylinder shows 3.4 (mL)
